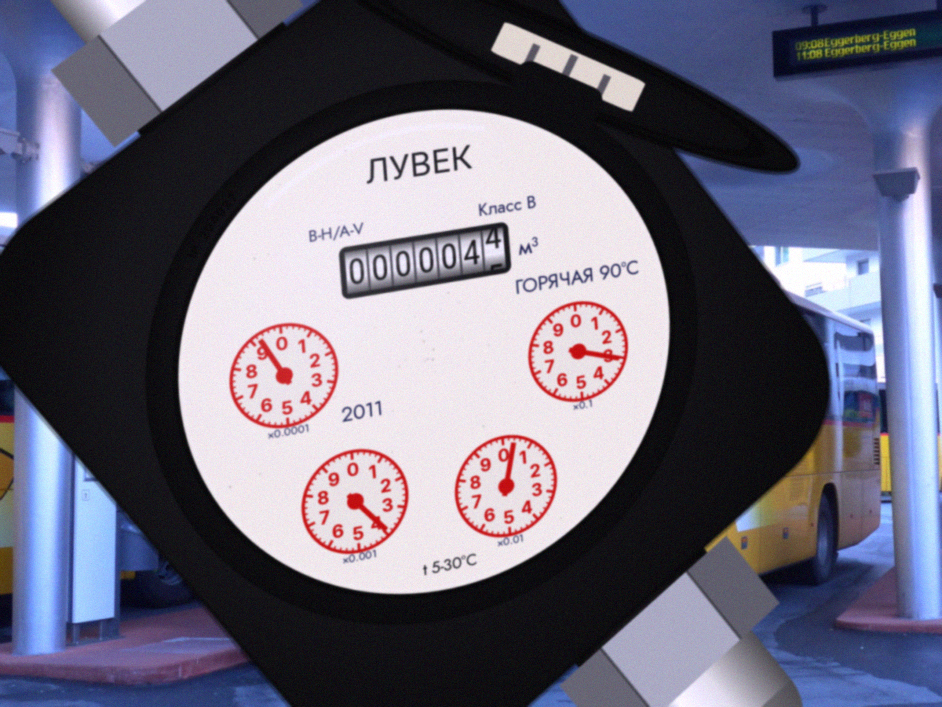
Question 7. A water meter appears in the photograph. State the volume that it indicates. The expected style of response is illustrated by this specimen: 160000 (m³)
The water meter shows 44.3039 (m³)
